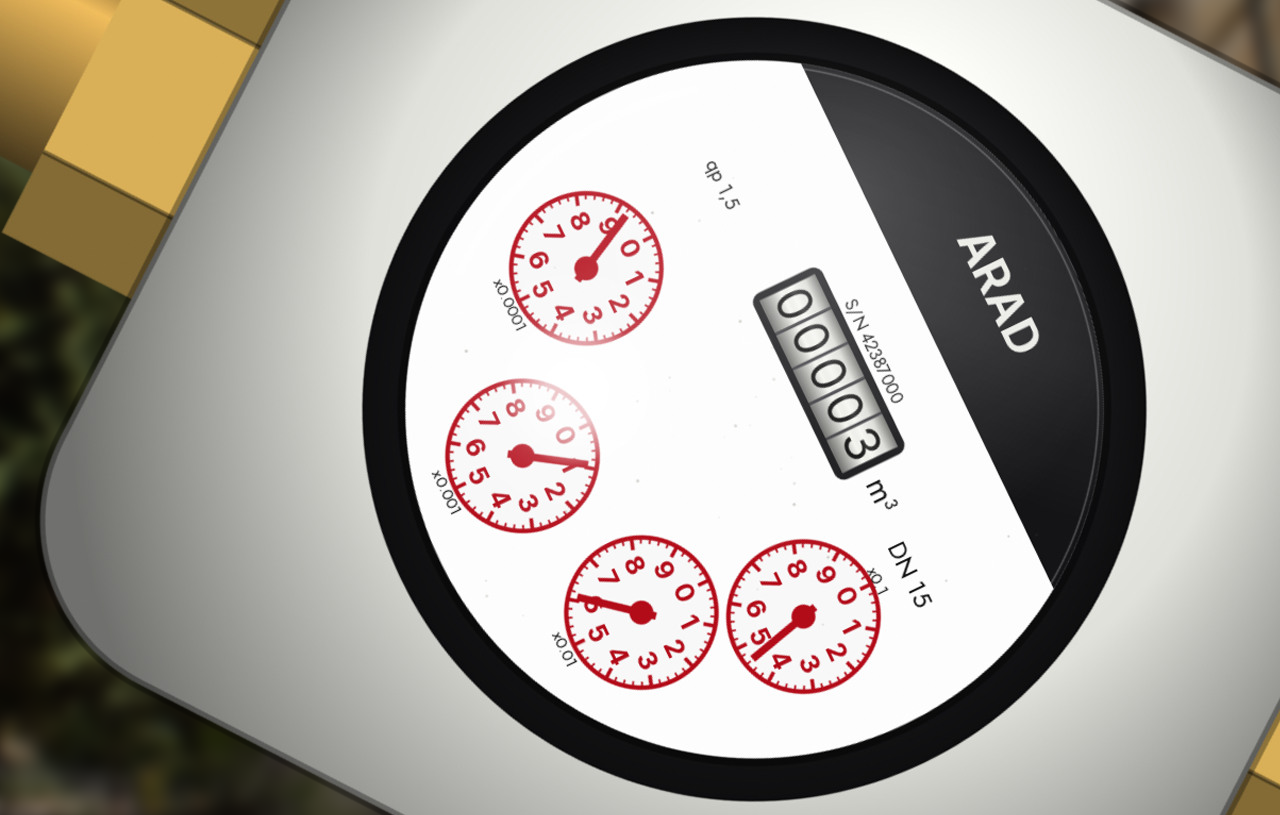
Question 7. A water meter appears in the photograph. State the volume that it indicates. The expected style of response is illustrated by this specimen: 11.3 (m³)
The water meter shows 3.4609 (m³)
